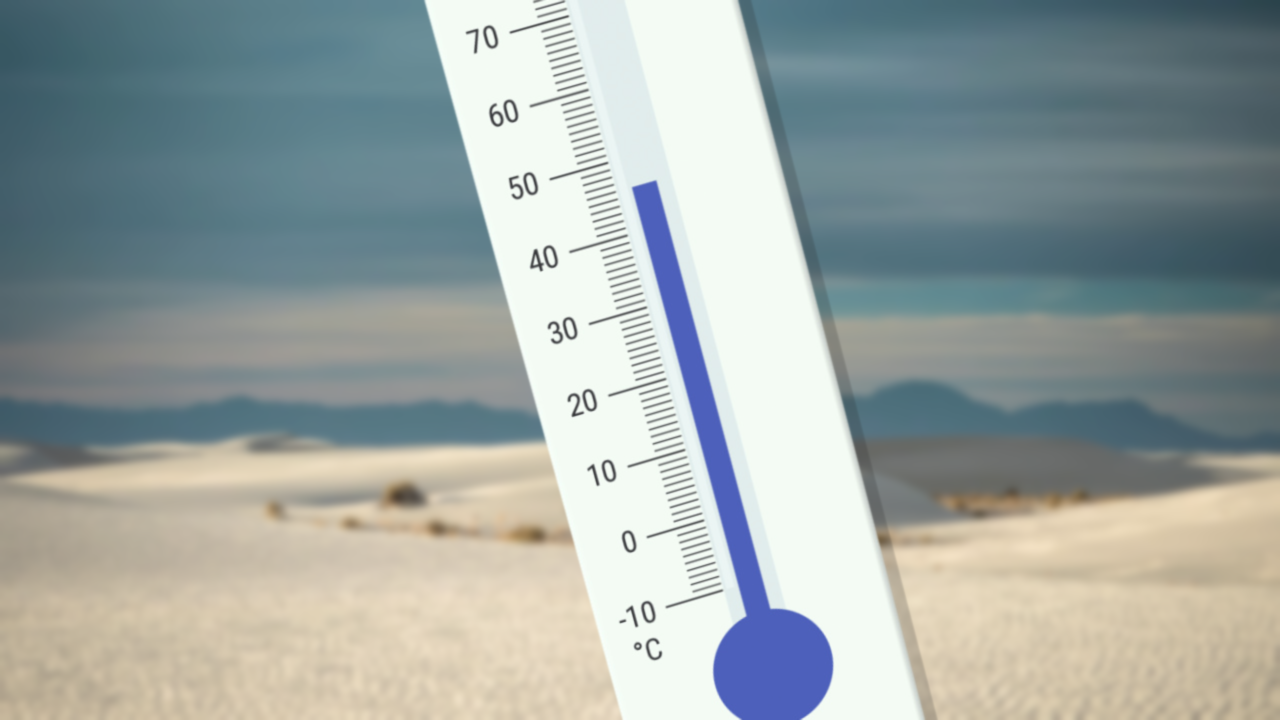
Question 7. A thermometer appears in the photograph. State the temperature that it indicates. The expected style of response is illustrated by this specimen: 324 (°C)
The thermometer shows 46 (°C)
